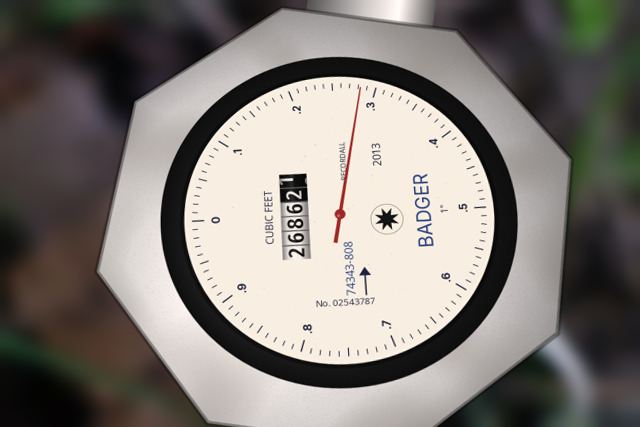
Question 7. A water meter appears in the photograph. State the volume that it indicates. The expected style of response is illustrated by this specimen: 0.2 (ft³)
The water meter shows 268621.28 (ft³)
